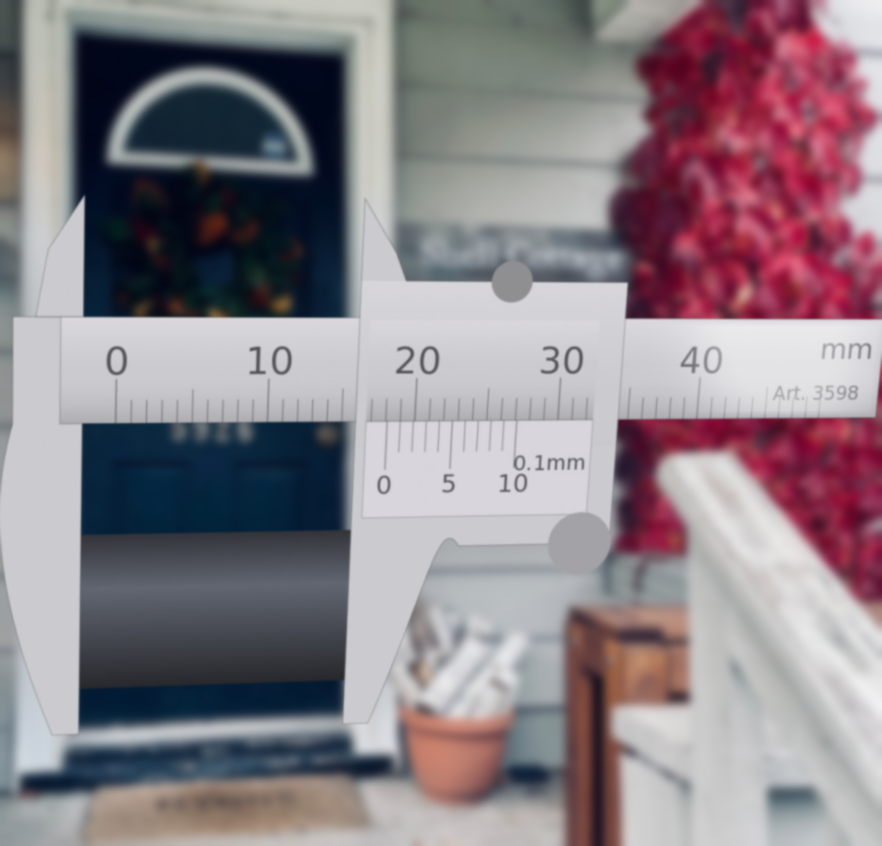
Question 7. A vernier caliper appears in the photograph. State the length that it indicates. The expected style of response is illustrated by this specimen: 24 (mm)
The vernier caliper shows 18.1 (mm)
